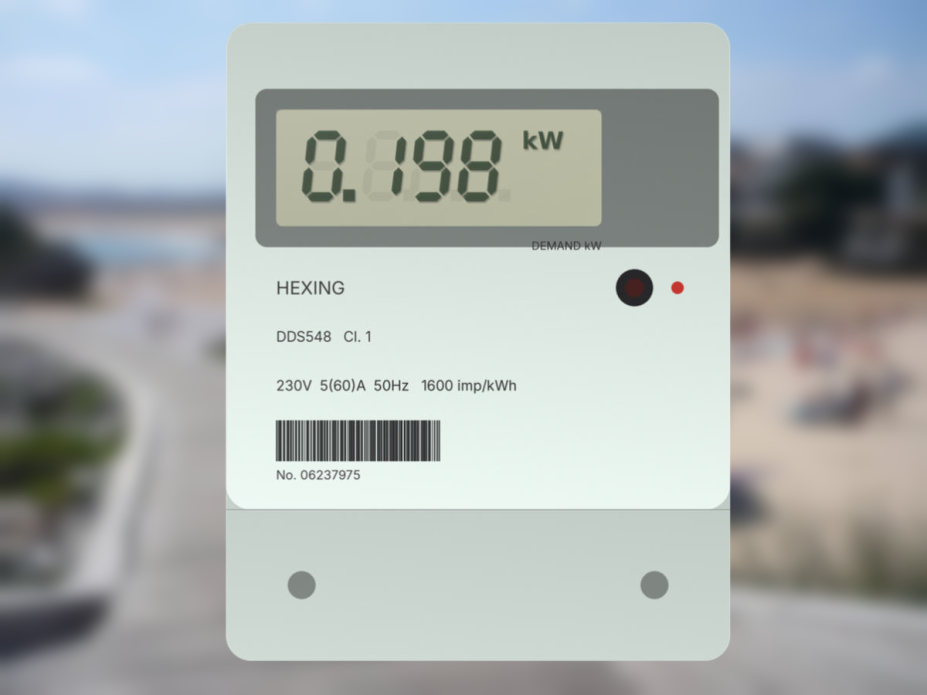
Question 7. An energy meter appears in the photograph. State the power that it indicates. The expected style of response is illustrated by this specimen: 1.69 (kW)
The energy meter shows 0.198 (kW)
